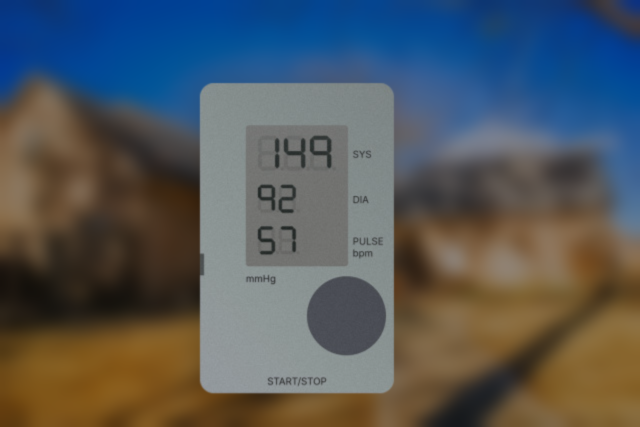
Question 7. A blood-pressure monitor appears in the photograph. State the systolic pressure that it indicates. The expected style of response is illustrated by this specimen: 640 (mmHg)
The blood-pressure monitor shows 149 (mmHg)
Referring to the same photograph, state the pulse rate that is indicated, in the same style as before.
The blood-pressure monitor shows 57 (bpm)
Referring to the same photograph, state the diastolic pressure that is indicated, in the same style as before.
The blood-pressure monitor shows 92 (mmHg)
